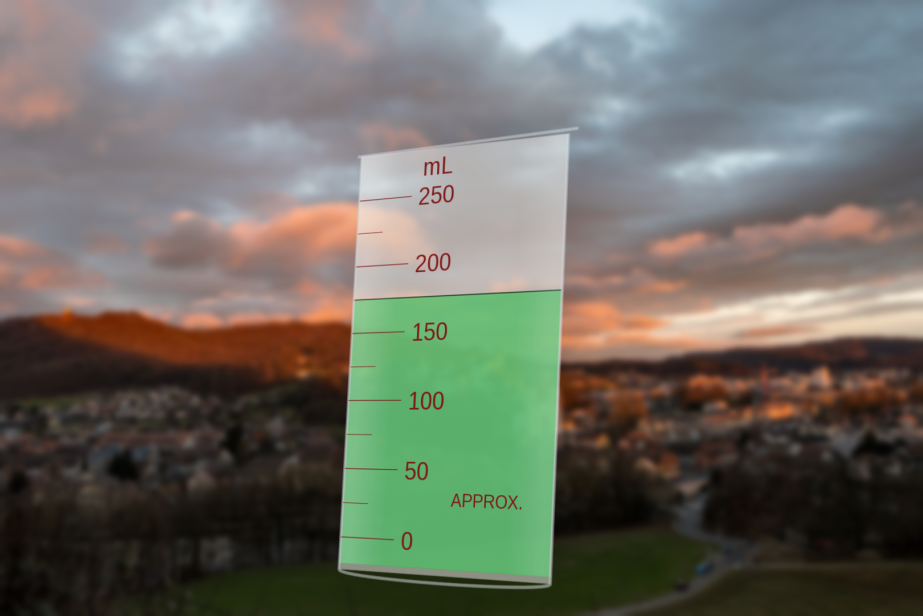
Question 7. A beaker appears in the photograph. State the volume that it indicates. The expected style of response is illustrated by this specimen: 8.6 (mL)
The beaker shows 175 (mL)
